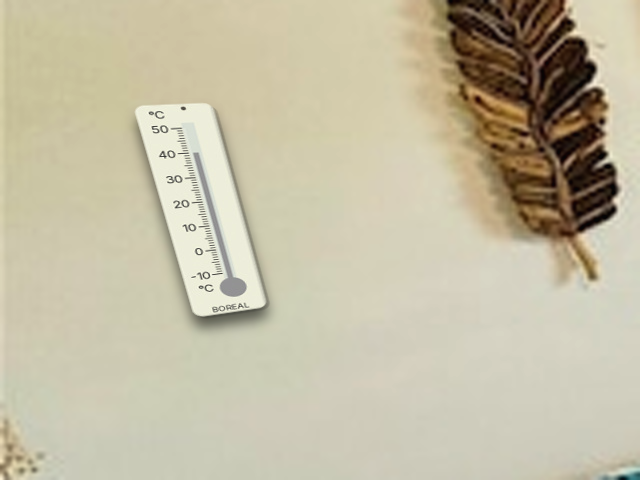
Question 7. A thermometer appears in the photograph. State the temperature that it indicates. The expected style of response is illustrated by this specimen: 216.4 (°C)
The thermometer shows 40 (°C)
